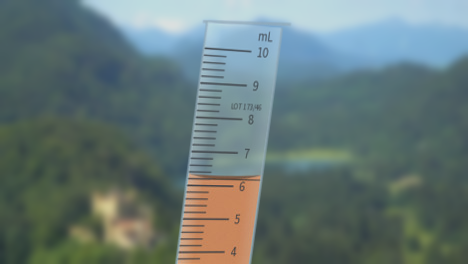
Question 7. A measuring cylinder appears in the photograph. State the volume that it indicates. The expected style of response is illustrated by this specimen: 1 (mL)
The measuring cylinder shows 6.2 (mL)
